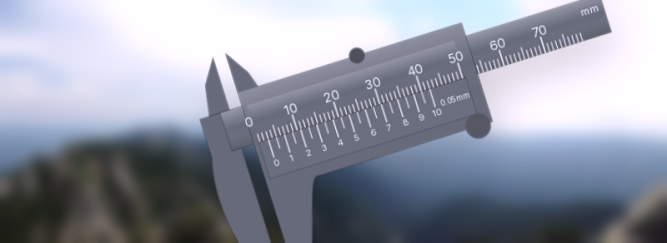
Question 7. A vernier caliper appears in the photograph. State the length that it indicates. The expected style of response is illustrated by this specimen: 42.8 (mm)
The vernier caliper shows 3.0 (mm)
